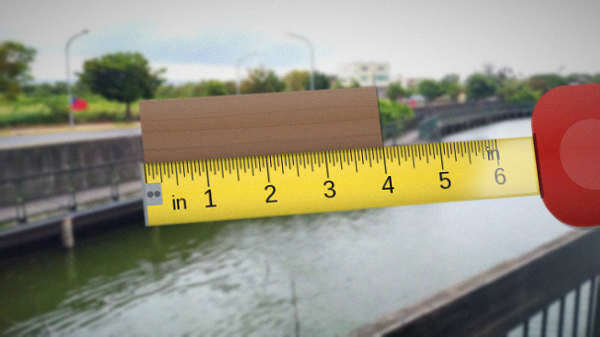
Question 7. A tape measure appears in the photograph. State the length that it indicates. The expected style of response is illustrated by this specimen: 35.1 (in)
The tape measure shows 4 (in)
